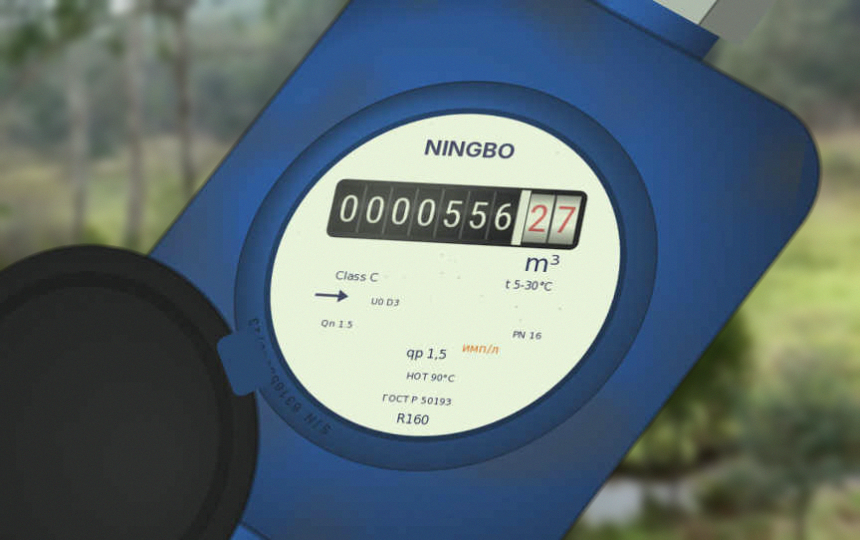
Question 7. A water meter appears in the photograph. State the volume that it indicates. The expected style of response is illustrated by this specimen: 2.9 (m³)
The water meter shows 556.27 (m³)
